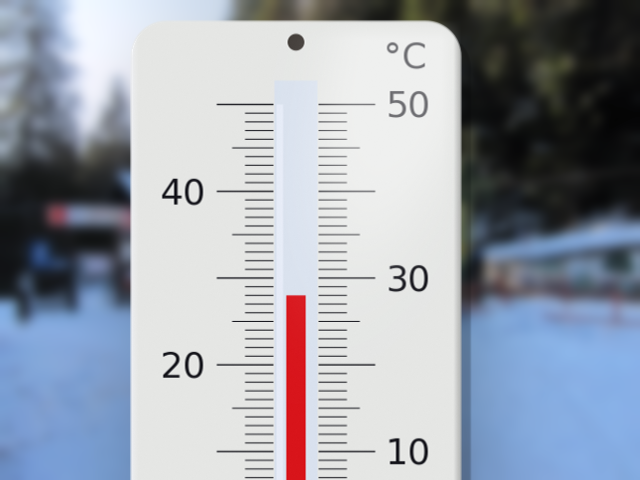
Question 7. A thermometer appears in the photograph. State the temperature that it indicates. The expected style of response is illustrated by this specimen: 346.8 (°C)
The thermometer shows 28 (°C)
